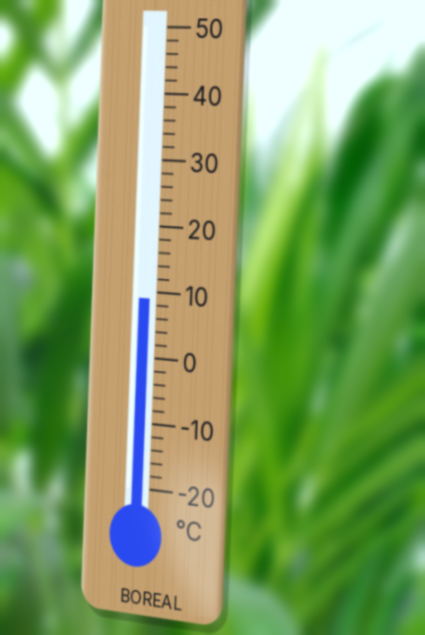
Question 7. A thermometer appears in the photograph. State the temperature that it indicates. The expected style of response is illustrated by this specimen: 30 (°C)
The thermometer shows 9 (°C)
